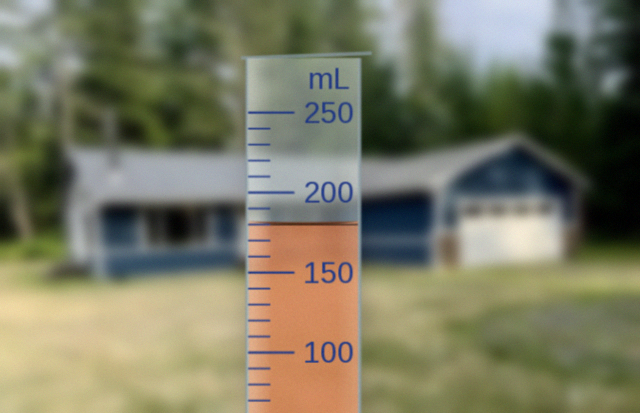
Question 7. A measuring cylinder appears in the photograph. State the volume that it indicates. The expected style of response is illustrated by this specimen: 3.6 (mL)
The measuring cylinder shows 180 (mL)
